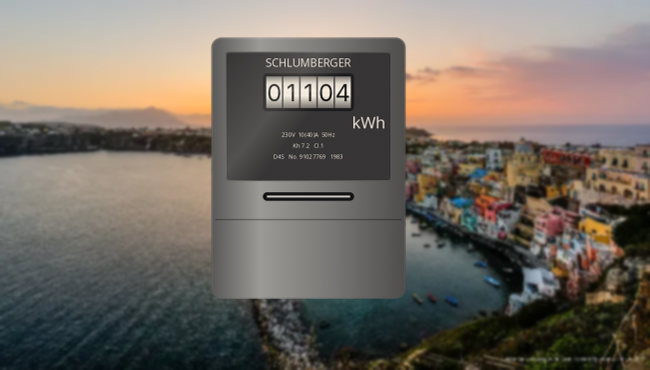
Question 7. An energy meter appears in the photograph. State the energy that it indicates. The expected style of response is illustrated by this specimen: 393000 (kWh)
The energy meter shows 1104 (kWh)
